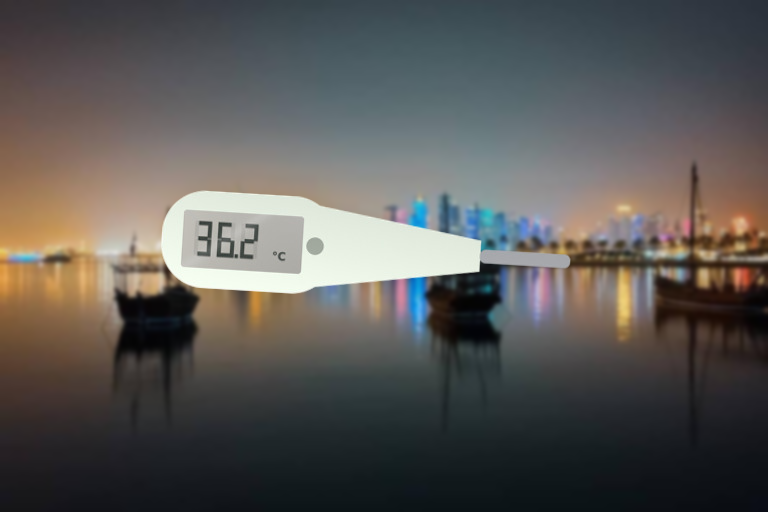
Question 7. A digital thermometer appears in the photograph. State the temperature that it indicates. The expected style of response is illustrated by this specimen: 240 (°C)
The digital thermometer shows 36.2 (°C)
